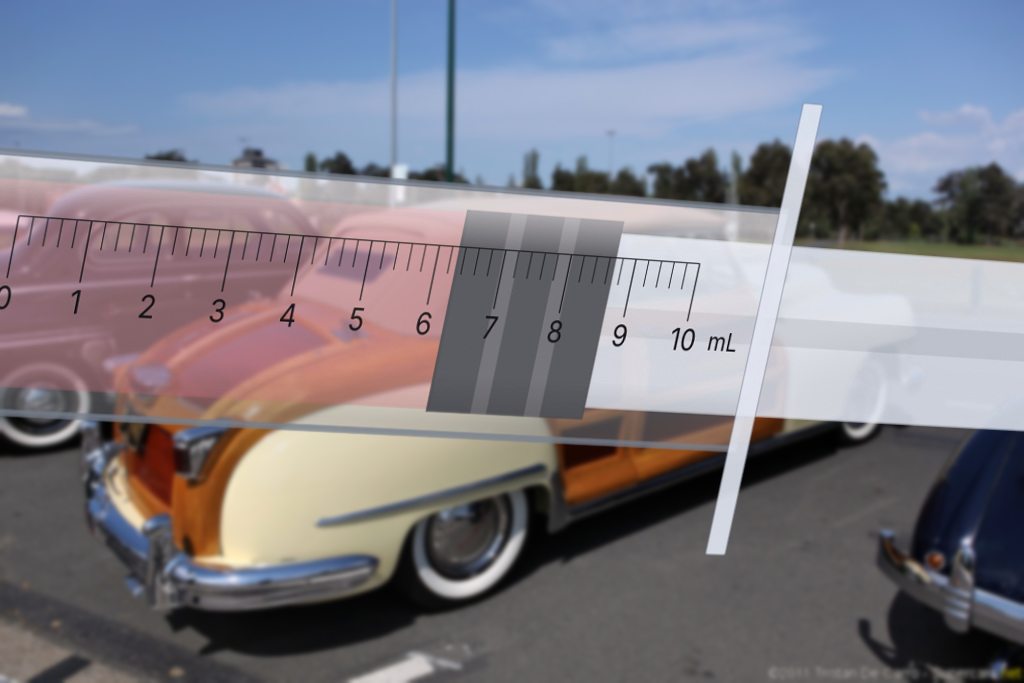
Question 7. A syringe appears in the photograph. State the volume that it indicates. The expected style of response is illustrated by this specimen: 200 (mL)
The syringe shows 6.3 (mL)
